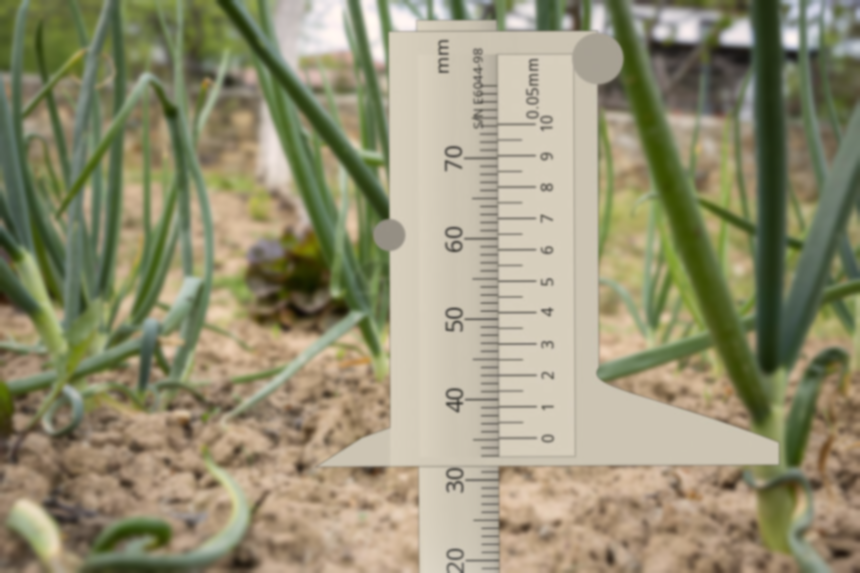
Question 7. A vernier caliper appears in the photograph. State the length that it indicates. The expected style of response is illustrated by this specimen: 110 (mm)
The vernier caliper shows 35.2 (mm)
